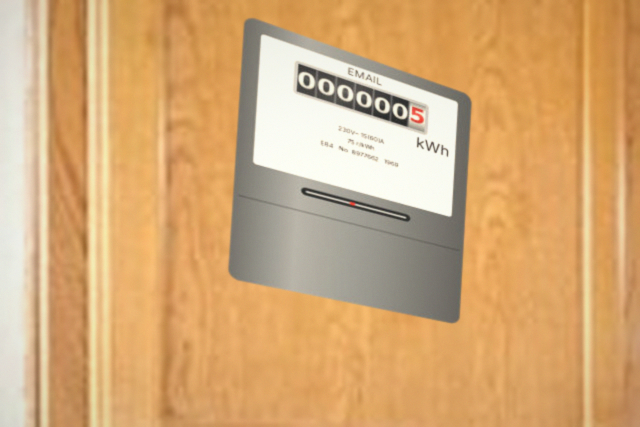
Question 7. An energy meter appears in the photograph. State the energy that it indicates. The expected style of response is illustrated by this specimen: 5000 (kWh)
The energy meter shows 0.5 (kWh)
